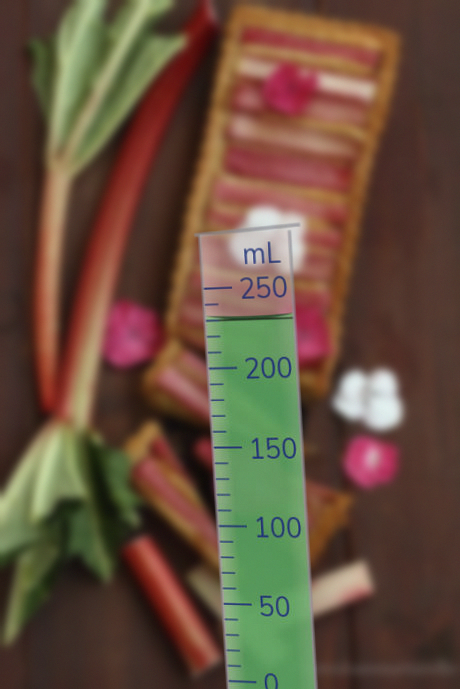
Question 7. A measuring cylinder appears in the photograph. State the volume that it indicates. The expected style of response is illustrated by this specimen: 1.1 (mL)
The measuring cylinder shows 230 (mL)
